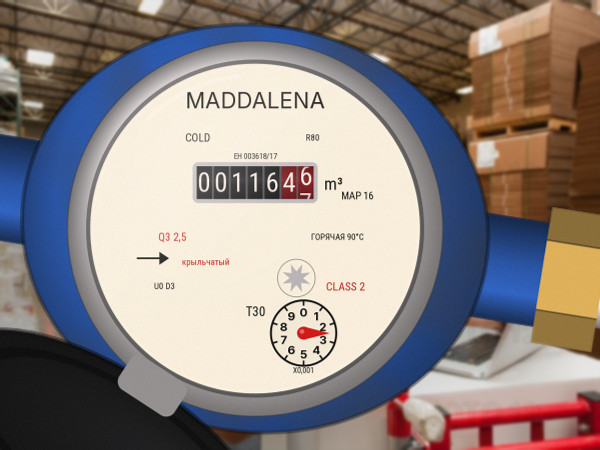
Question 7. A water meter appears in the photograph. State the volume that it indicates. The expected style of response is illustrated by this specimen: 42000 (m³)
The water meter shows 116.462 (m³)
